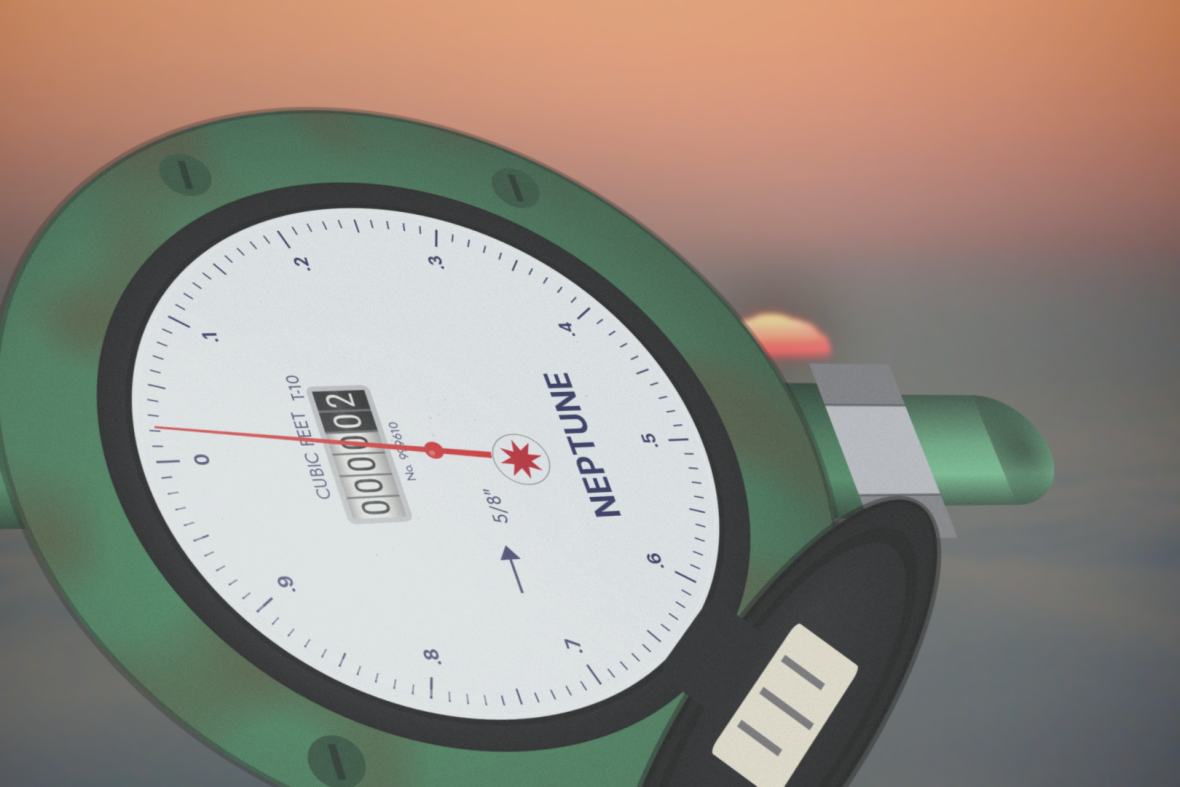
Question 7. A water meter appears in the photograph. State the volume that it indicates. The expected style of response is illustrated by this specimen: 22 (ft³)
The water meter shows 2.02 (ft³)
